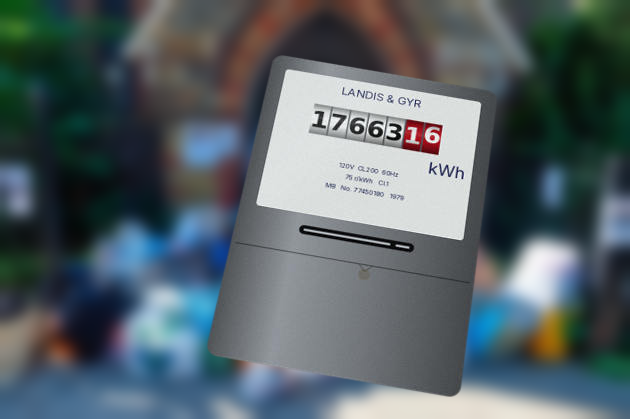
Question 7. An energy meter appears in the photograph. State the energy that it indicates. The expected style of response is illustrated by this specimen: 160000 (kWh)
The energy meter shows 17663.16 (kWh)
